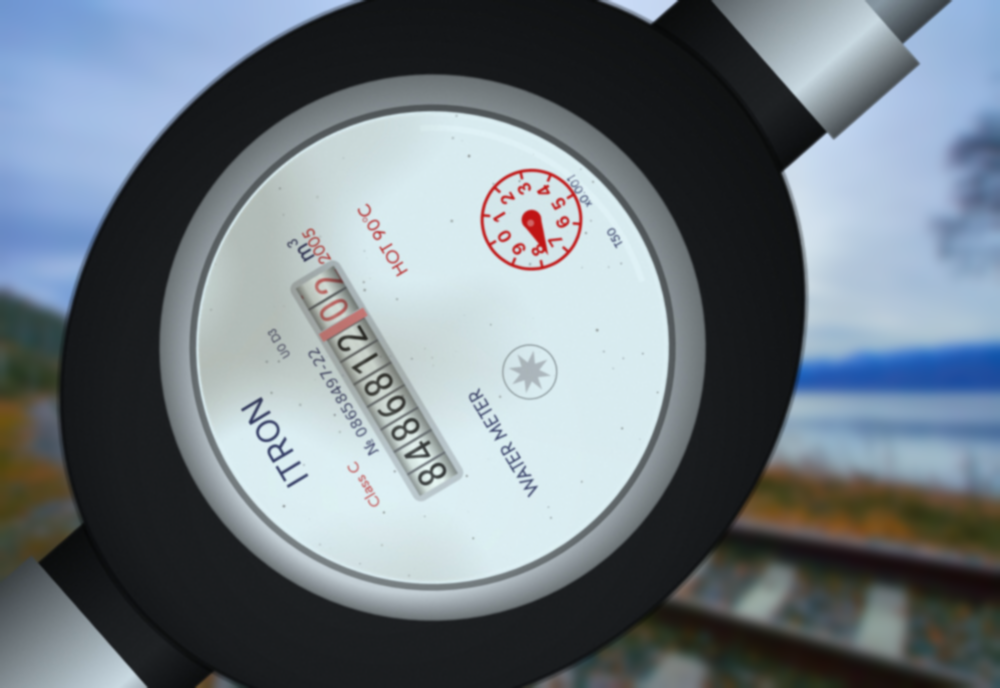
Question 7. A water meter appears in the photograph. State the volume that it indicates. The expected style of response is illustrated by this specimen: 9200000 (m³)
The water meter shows 8486812.017 (m³)
